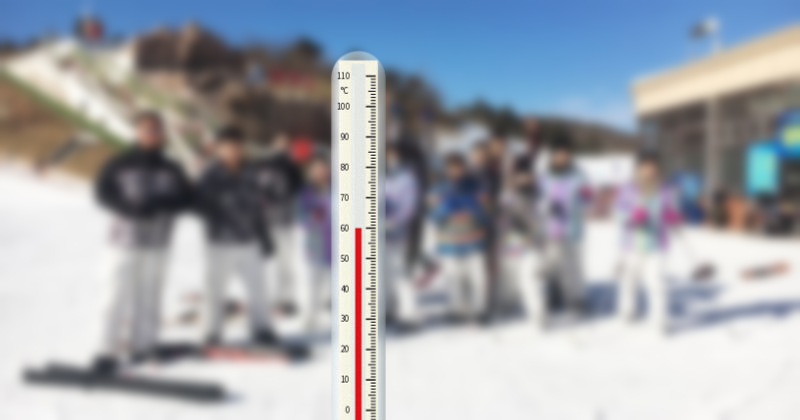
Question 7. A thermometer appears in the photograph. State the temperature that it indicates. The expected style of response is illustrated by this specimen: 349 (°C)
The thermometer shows 60 (°C)
